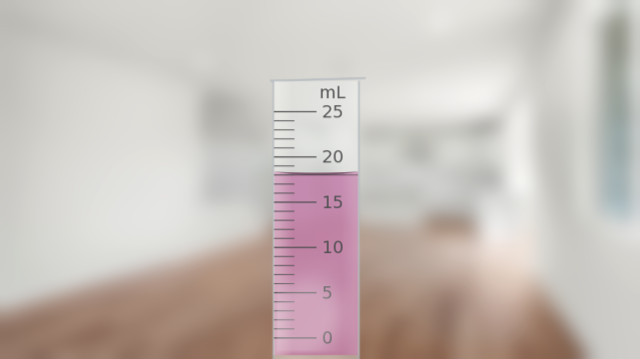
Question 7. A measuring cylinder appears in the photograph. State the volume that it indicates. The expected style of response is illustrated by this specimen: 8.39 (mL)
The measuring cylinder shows 18 (mL)
